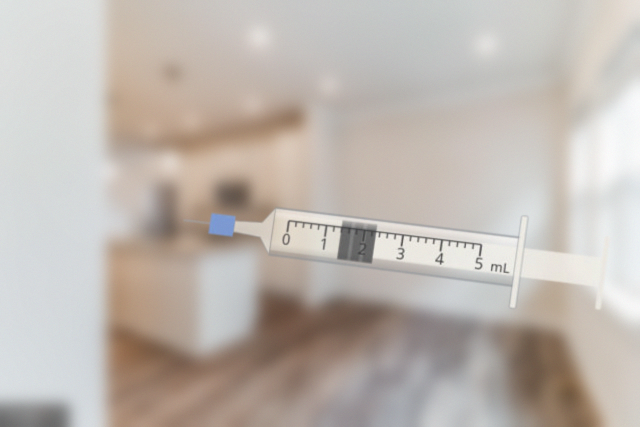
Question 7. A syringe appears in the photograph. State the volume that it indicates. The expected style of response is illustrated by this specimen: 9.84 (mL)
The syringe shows 1.4 (mL)
